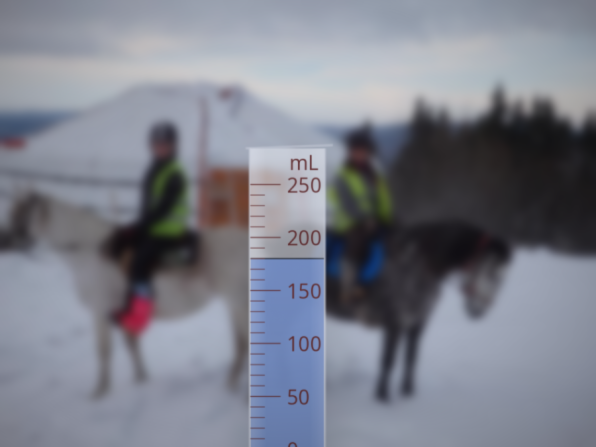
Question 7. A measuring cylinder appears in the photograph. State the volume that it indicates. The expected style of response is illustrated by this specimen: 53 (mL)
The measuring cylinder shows 180 (mL)
